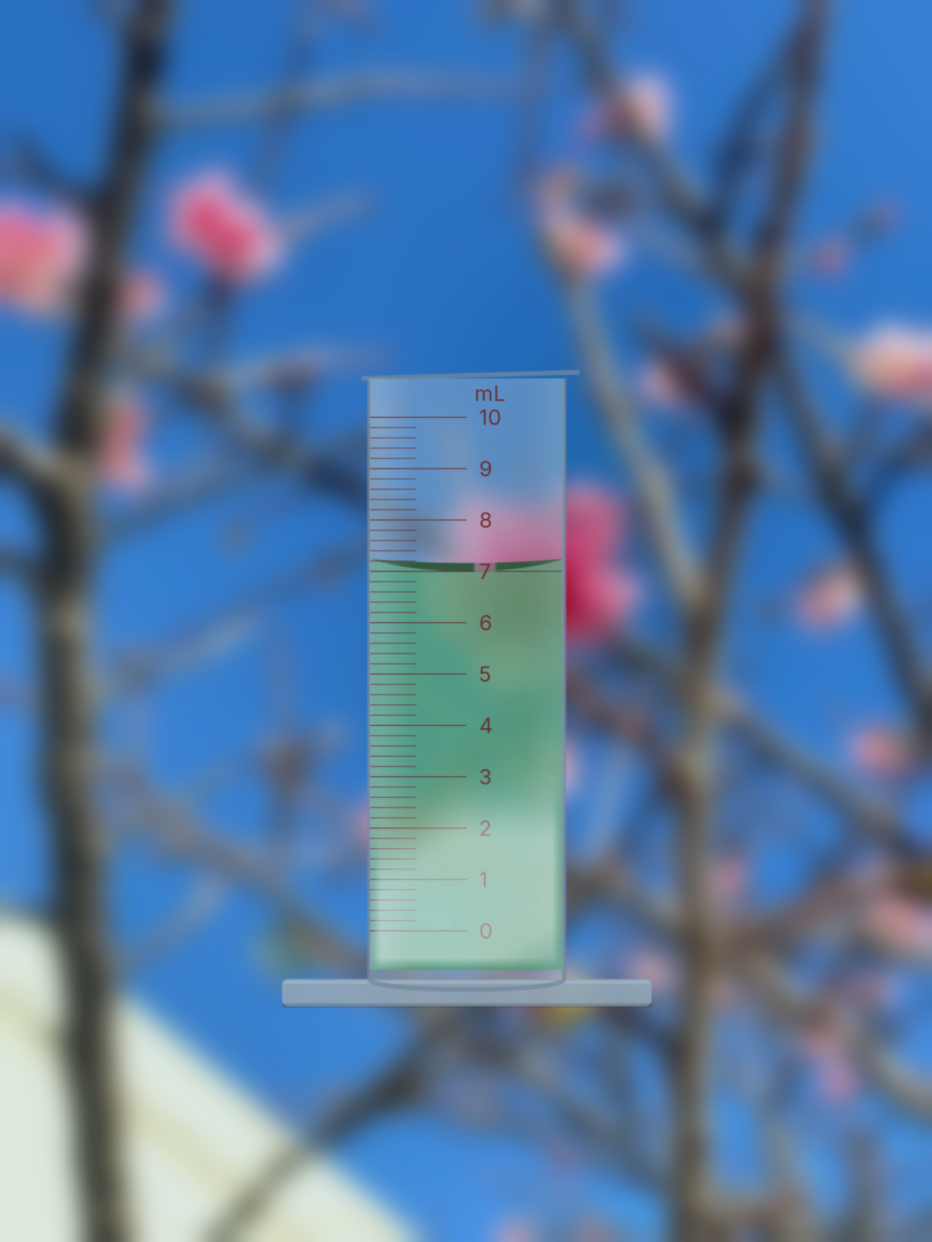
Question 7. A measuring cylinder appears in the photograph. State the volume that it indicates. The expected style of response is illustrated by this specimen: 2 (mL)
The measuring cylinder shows 7 (mL)
